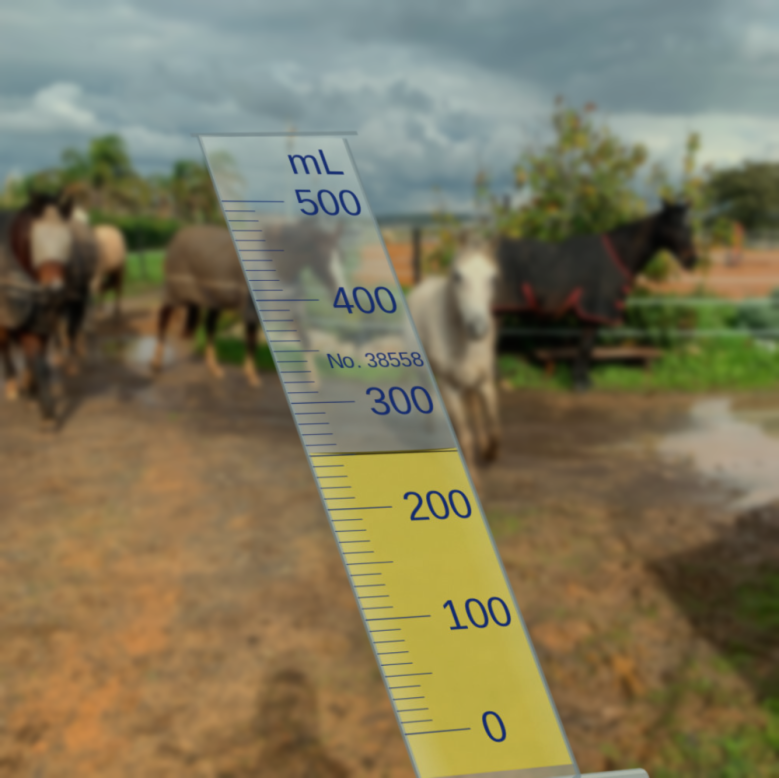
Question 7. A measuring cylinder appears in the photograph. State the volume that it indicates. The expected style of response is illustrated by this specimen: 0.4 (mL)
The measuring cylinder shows 250 (mL)
